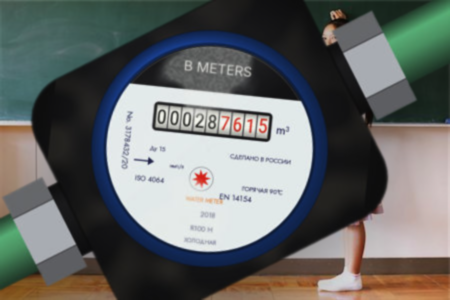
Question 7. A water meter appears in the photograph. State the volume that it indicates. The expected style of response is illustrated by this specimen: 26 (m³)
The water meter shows 28.7615 (m³)
